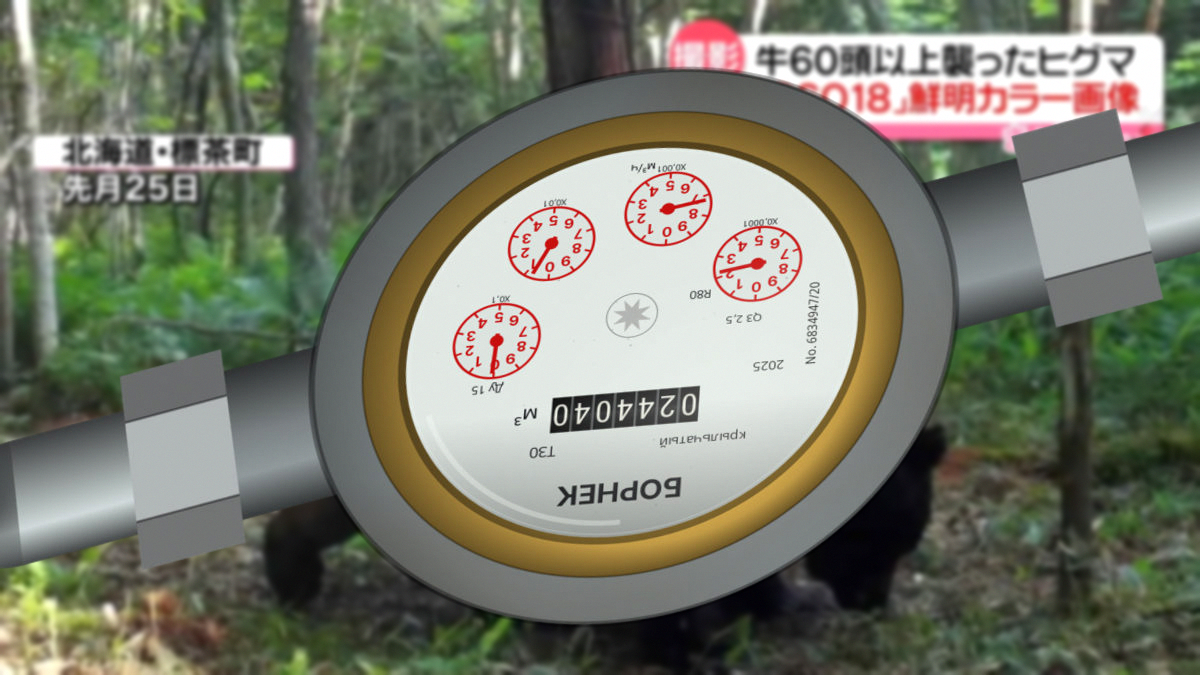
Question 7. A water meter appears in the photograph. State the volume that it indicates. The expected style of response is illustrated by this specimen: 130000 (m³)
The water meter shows 244040.0072 (m³)
